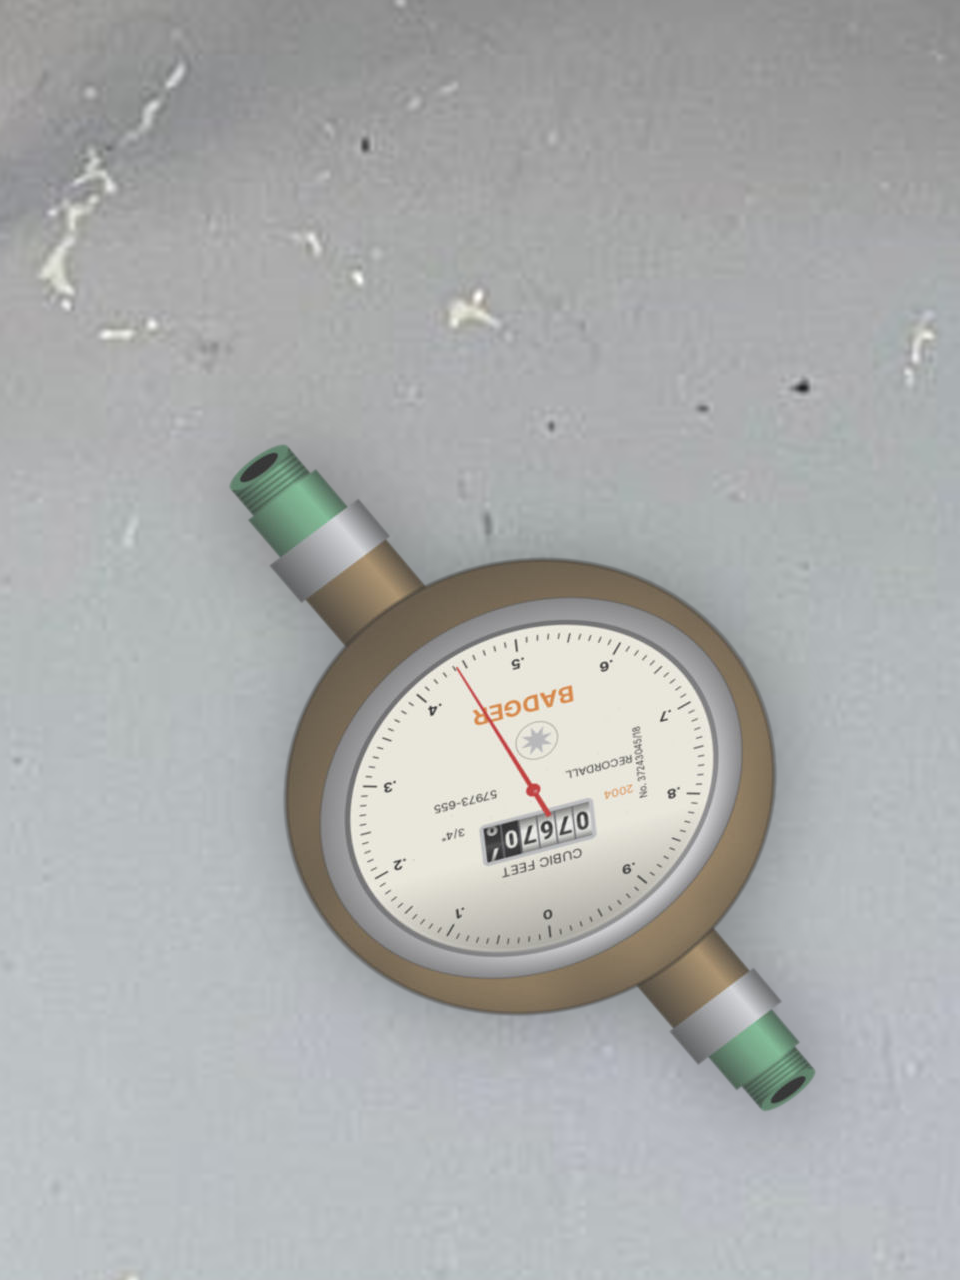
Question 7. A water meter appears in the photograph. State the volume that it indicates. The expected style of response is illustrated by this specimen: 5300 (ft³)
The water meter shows 76707.44 (ft³)
